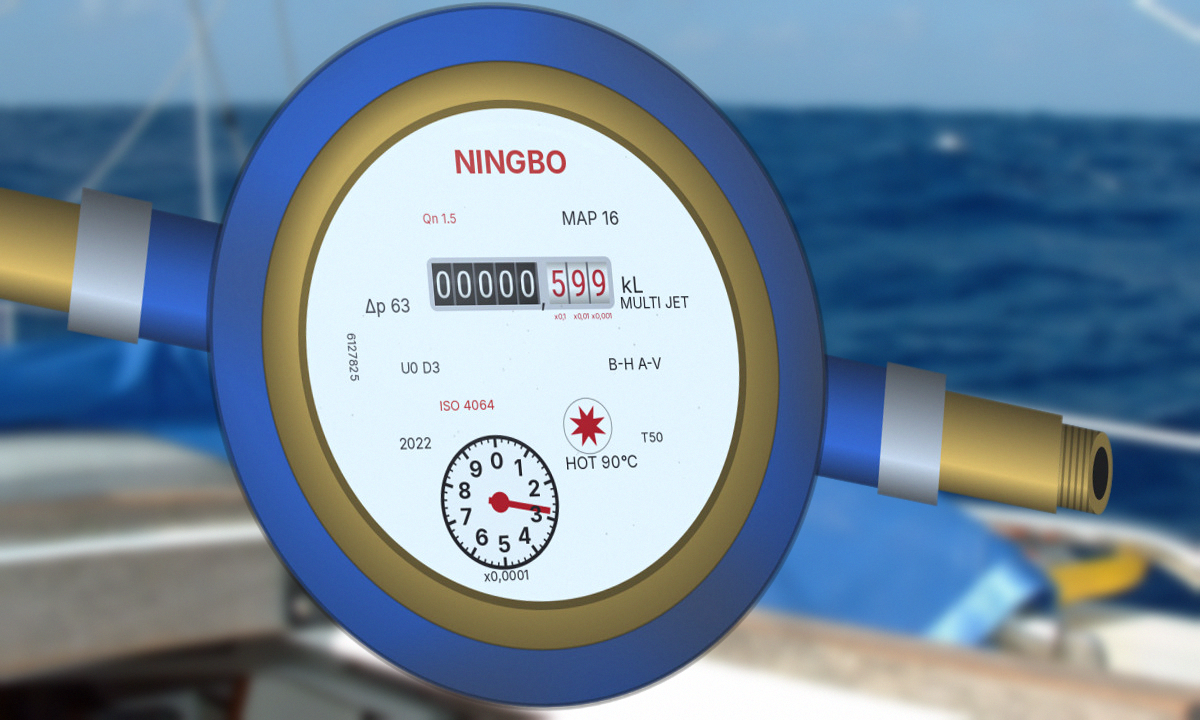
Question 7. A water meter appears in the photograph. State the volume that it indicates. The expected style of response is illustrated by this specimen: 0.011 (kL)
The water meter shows 0.5992 (kL)
